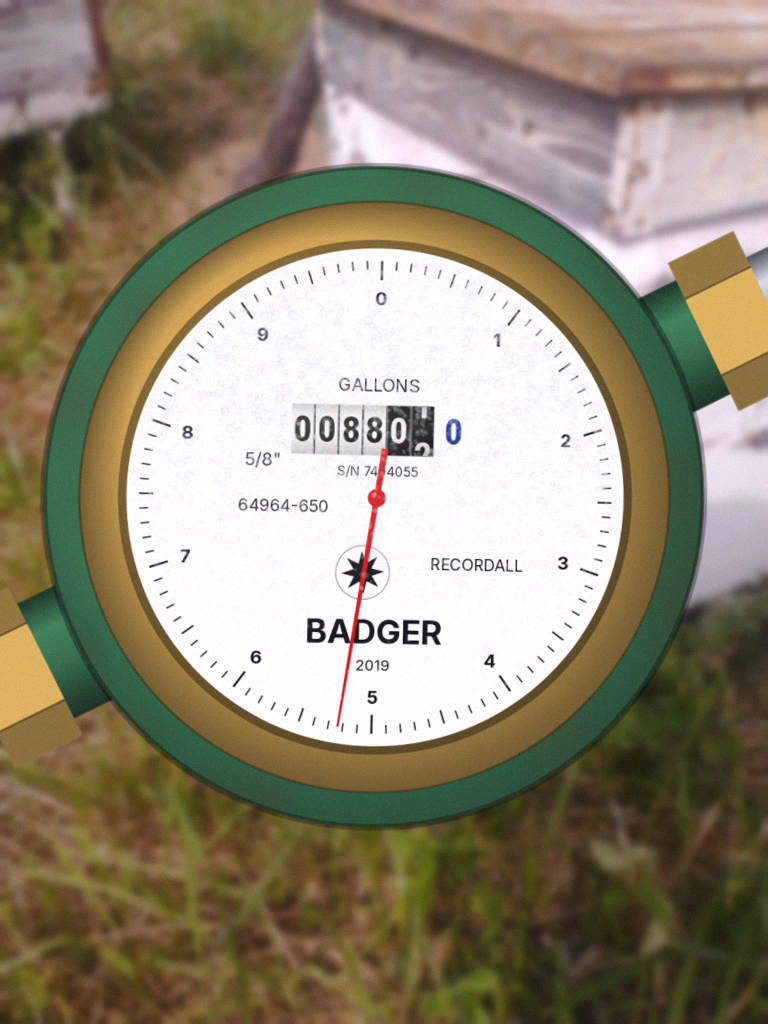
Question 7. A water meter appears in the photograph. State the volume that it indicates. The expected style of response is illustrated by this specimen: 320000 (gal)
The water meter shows 88015.2 (gal)
